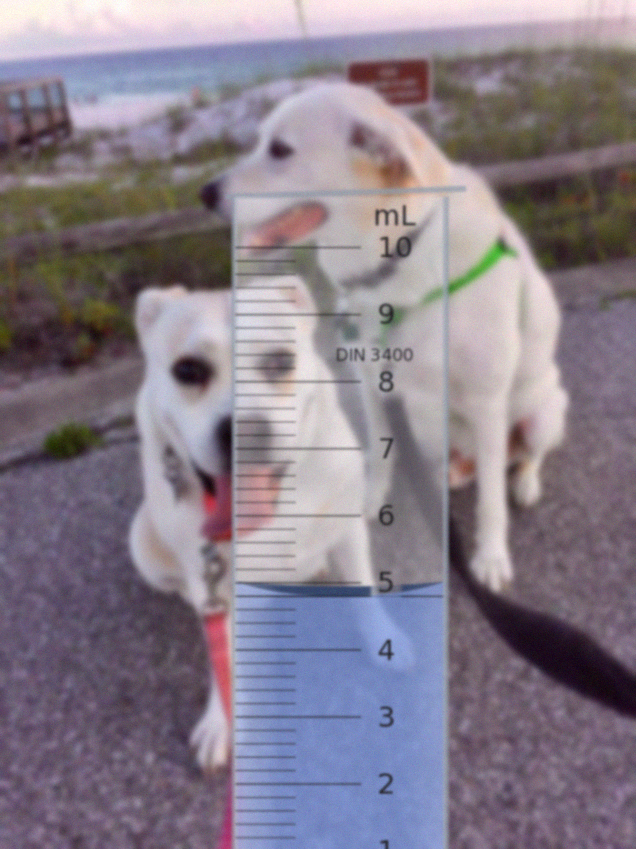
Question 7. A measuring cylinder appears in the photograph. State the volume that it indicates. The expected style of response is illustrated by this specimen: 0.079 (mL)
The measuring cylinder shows 4.8 (mL)
